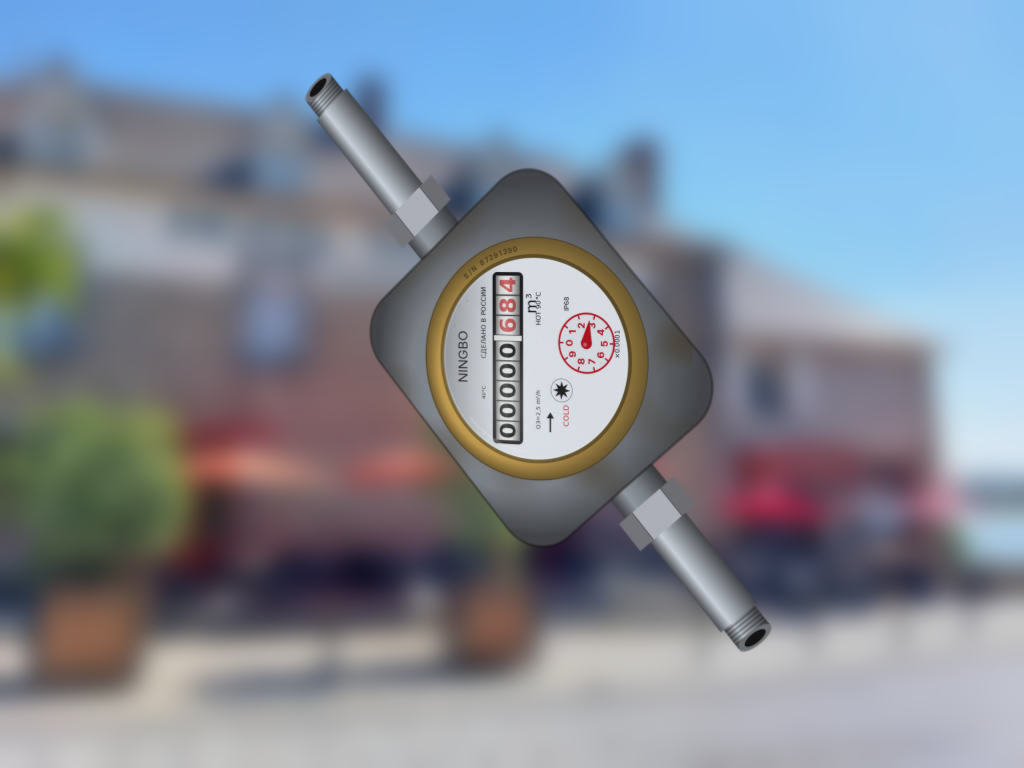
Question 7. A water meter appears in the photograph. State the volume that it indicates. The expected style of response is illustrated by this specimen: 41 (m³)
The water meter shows 0.6842 (m³)
